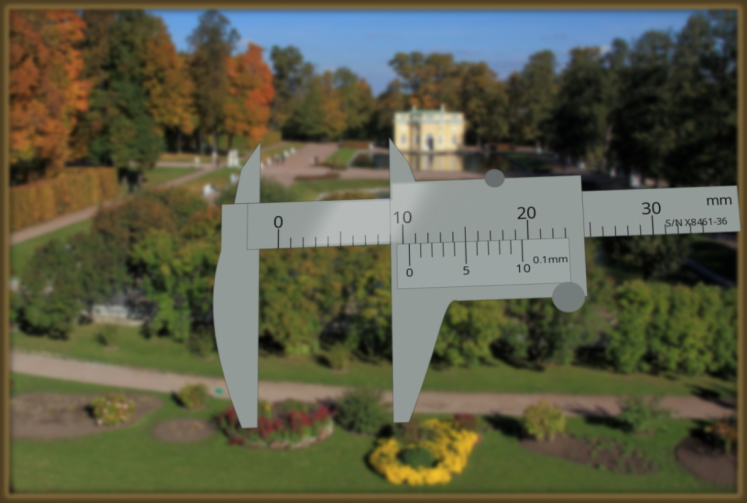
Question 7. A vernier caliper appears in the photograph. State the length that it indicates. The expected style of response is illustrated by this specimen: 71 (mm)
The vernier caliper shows 10.5 (mm)
